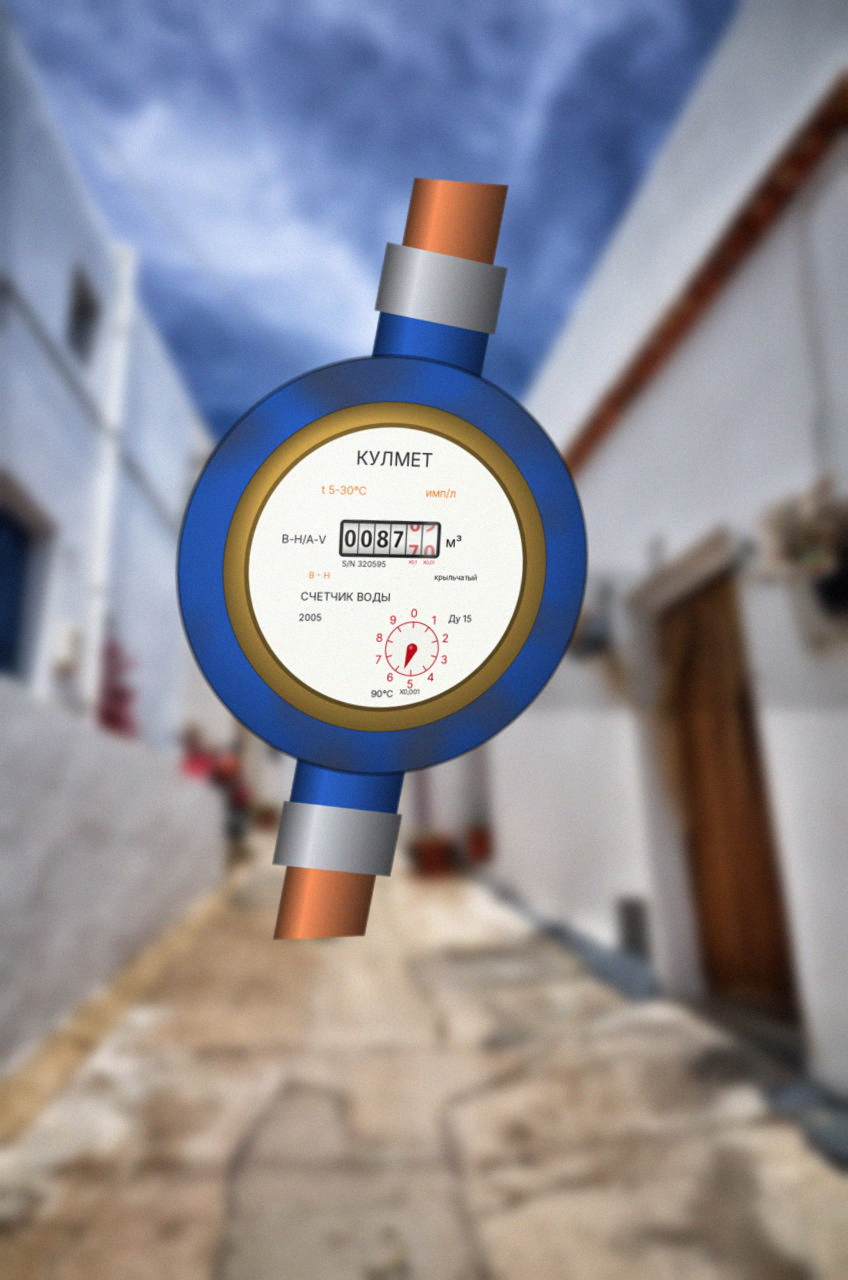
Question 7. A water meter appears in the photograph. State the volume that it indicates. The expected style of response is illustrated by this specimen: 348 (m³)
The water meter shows 87.695 (m³)
